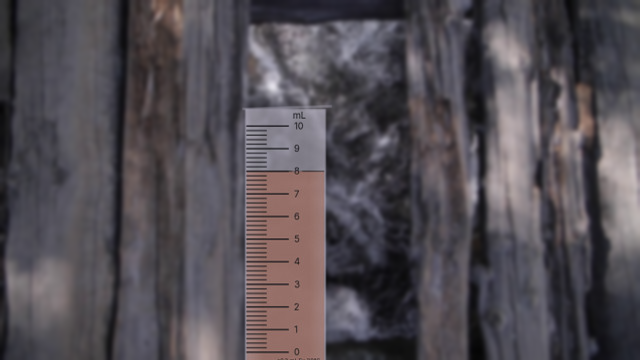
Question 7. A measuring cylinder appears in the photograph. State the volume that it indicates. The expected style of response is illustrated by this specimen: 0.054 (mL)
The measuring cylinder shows 8 (mL)
